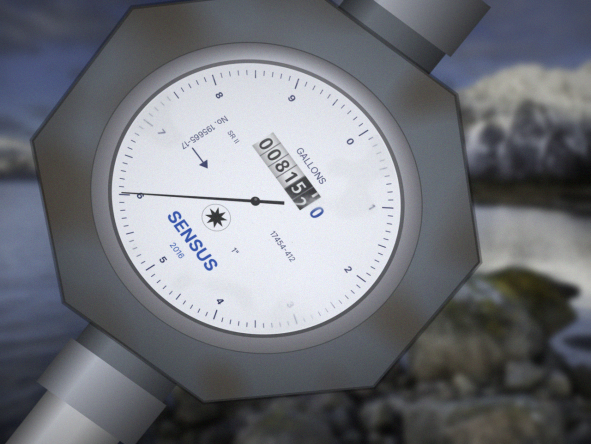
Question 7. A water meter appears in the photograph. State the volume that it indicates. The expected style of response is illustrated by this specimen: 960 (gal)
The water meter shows 81516.0 (gal)
